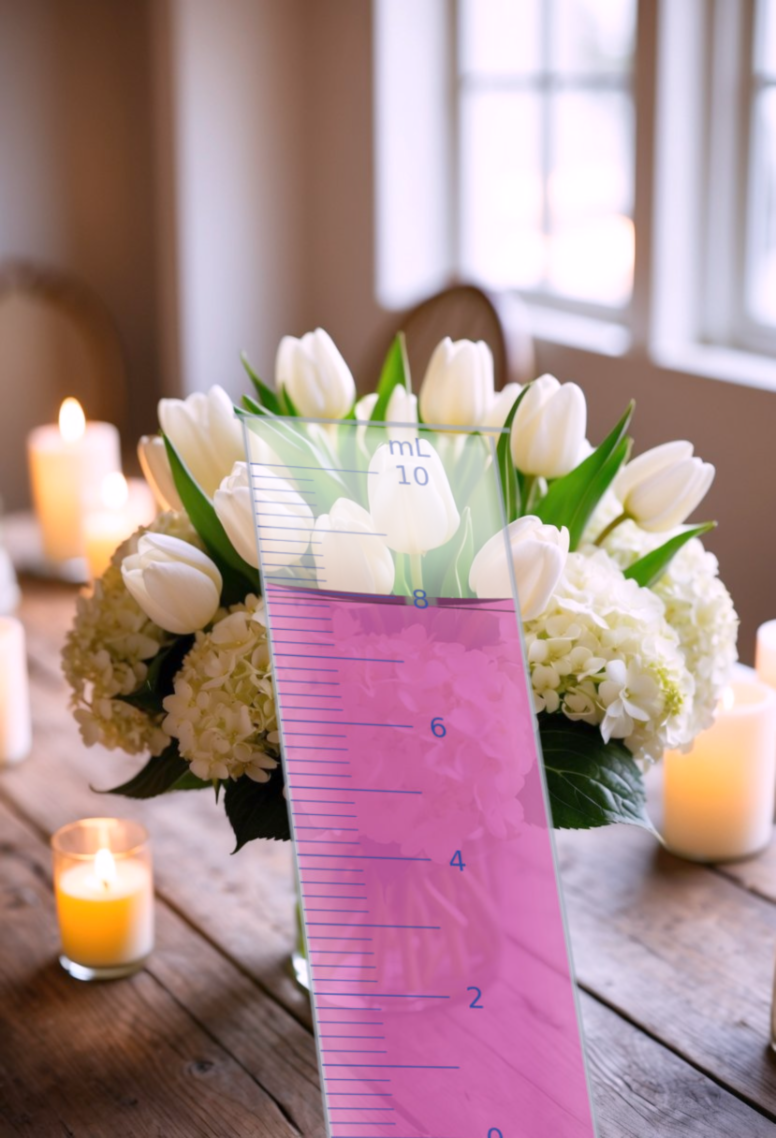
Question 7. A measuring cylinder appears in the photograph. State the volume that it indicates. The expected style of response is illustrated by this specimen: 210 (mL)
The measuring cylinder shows 7.9 (mL)
